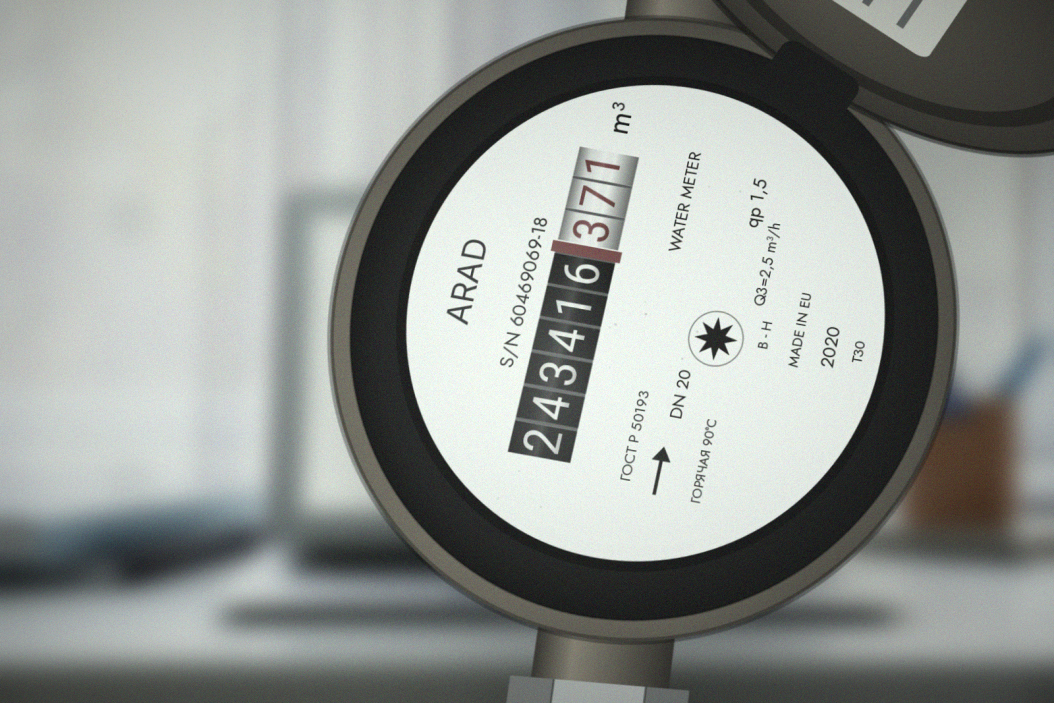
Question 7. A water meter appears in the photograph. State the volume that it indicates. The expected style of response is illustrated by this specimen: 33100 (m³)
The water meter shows 243416.371 (m³)
